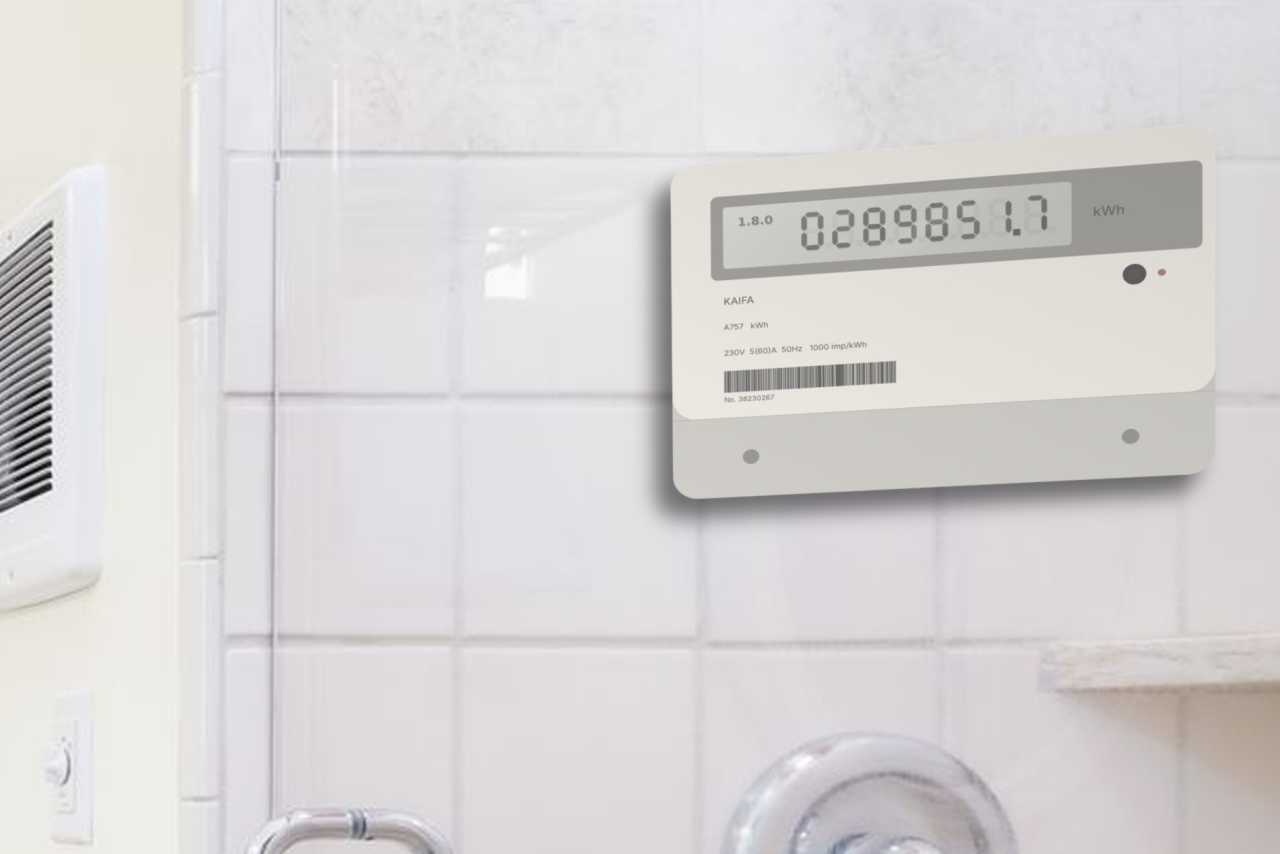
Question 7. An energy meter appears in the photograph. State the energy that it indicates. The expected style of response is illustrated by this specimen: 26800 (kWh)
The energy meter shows 289851.7 (kWh)
